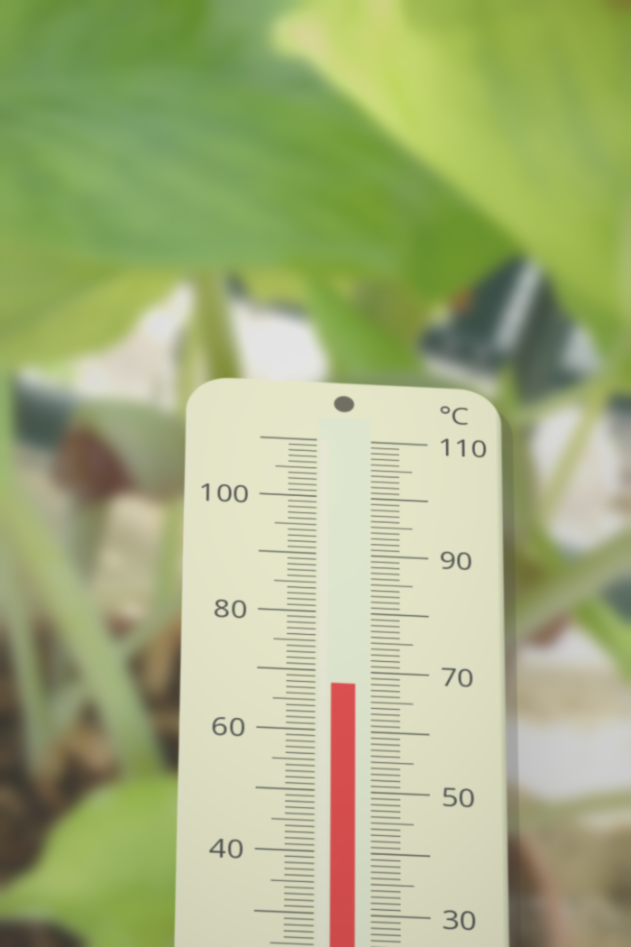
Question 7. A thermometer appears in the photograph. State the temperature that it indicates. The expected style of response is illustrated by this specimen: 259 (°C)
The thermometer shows 68 (°C)
